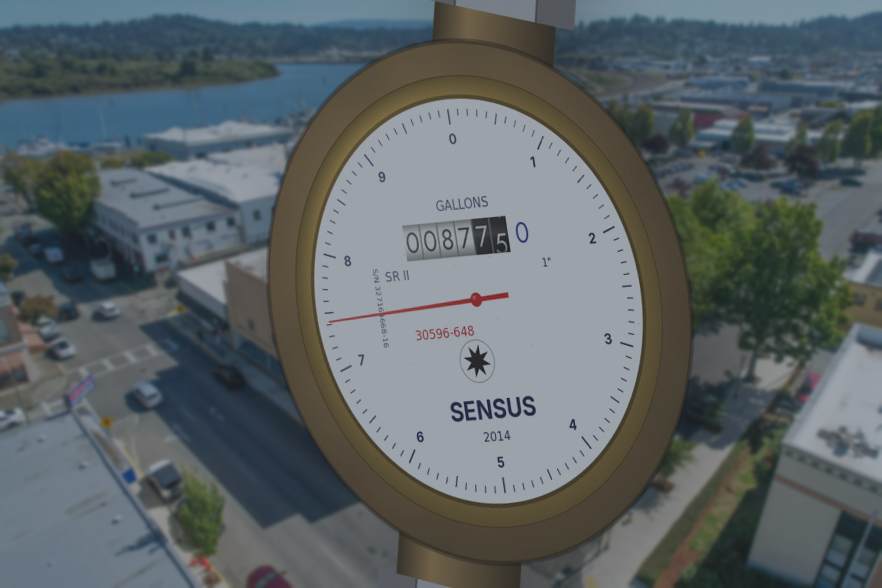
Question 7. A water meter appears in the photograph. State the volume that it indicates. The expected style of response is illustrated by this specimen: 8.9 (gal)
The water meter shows 87747.4 (gal)
